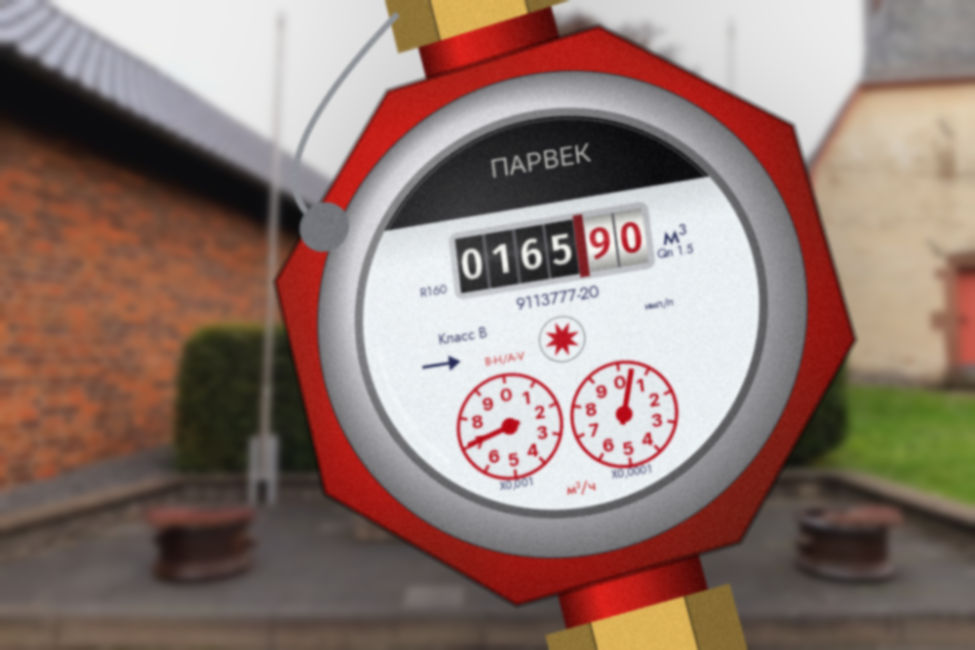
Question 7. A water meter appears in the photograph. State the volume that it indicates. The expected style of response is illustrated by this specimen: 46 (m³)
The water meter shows 165.9070 (m³)
